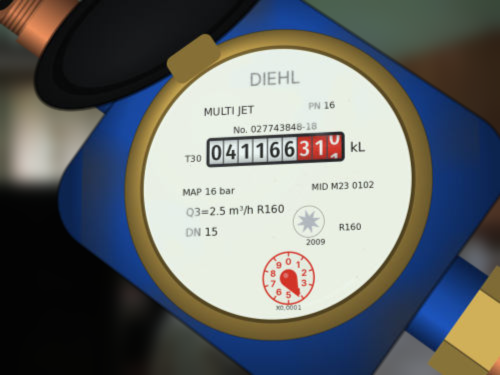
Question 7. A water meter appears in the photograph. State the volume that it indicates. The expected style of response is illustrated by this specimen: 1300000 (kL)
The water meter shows 41166.3104 (kL)
